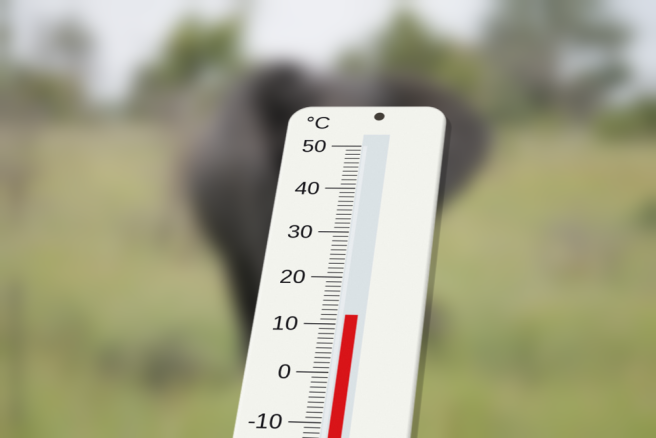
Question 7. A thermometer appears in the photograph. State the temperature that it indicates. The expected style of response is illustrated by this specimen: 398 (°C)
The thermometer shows 12 (°C)
